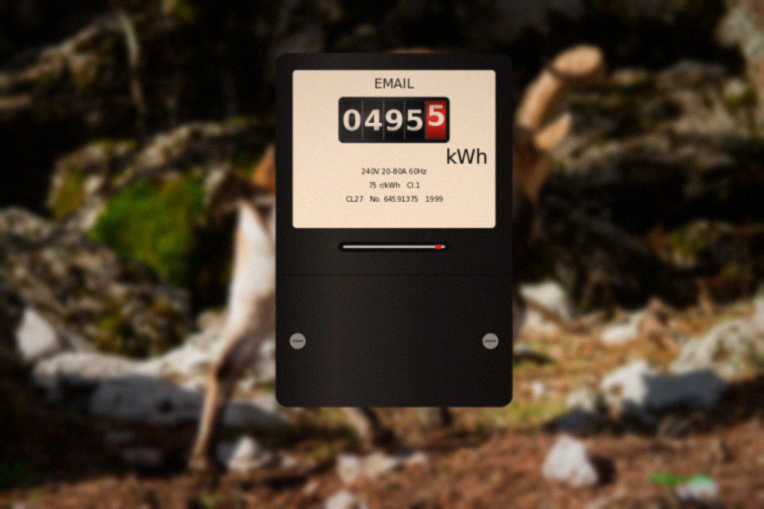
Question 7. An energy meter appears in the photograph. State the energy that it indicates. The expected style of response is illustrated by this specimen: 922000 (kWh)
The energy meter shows 495.5 (kWh)
